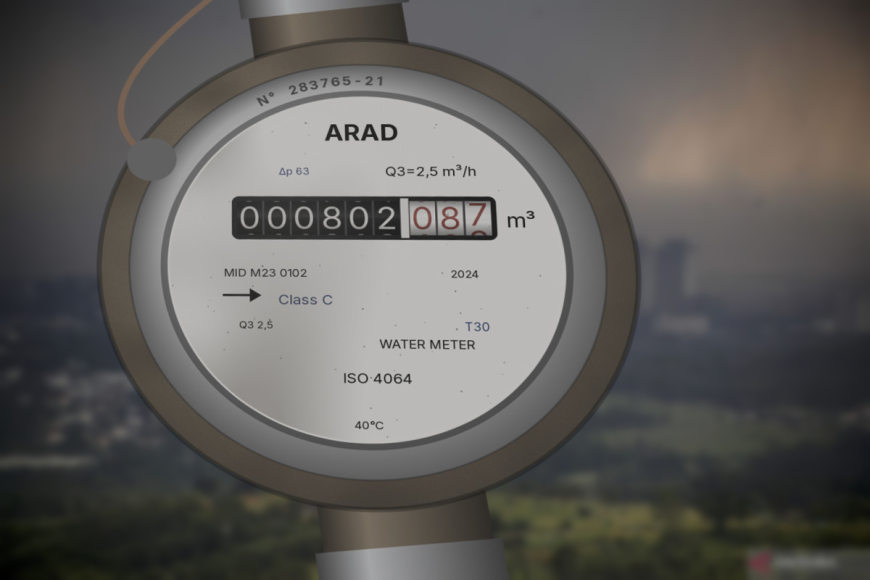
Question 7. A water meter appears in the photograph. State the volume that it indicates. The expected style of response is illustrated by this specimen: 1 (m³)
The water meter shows 802.087 (m³)
